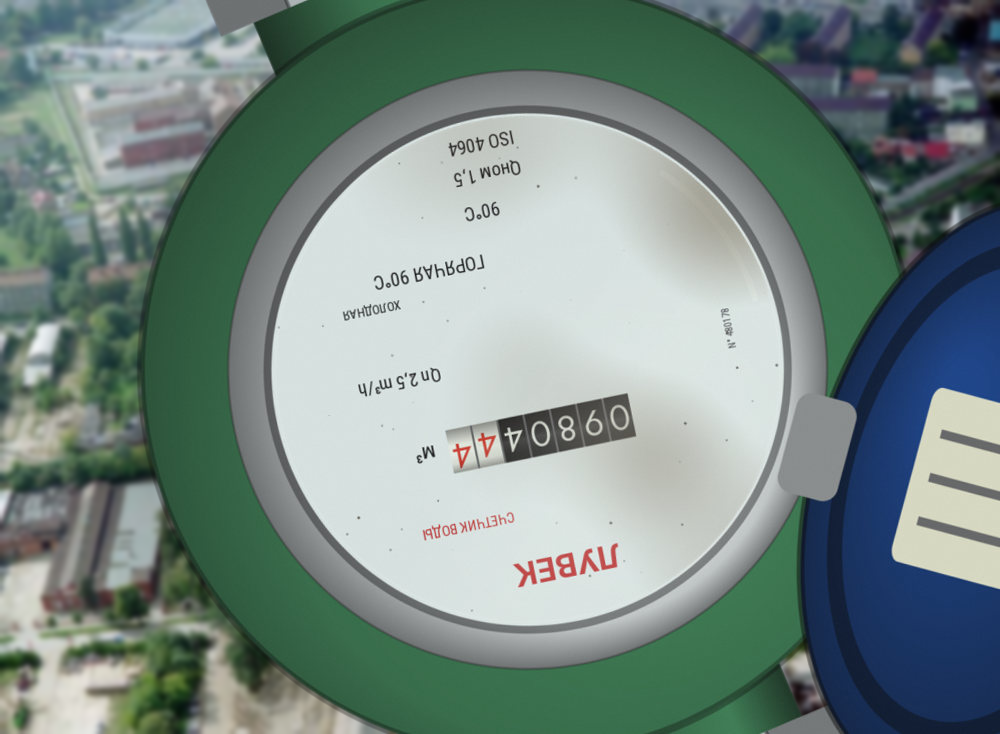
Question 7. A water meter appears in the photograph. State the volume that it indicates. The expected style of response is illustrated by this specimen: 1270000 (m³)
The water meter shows 9804.44 (m³)
